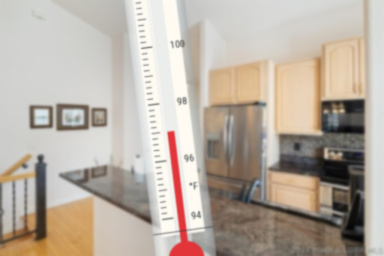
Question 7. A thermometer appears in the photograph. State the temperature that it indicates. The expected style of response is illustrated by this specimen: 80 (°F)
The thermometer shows 97 (°F)
